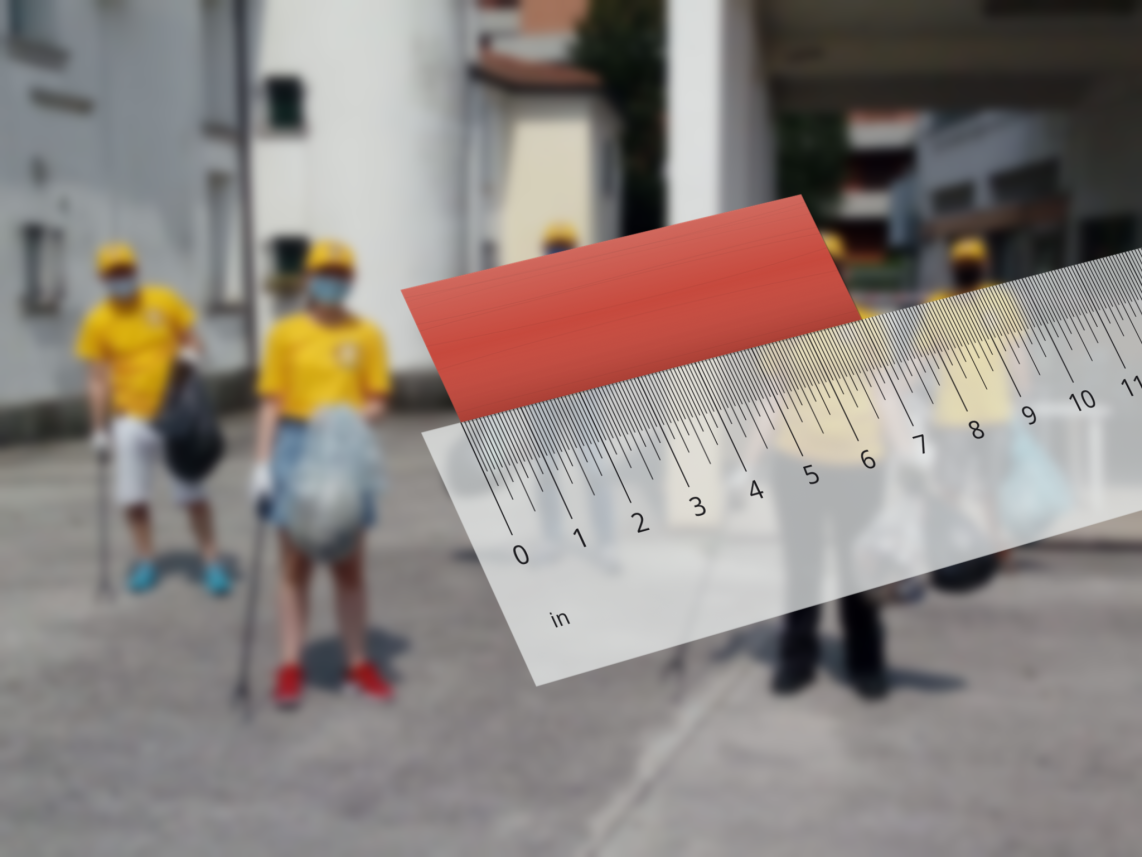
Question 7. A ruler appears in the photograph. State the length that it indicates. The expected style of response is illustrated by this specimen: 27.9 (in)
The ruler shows 7 (in)
